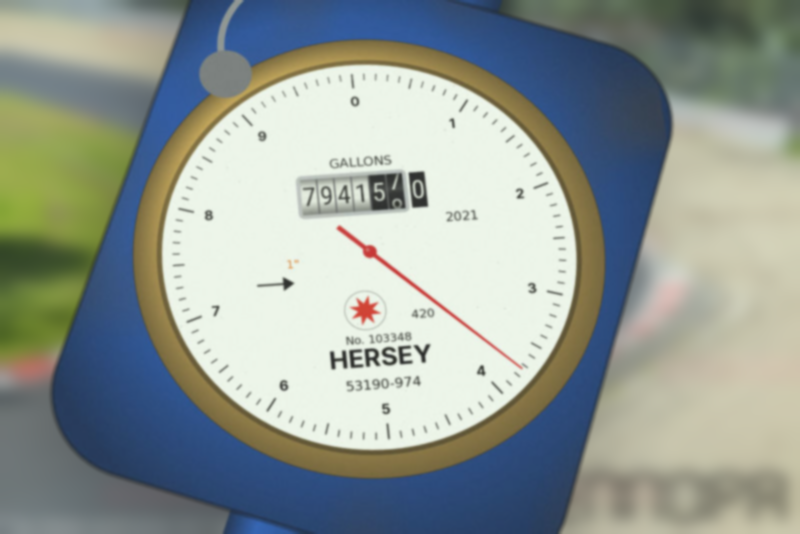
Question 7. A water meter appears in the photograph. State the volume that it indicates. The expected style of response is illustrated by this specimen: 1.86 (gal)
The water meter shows 7941573.7 (gal)
